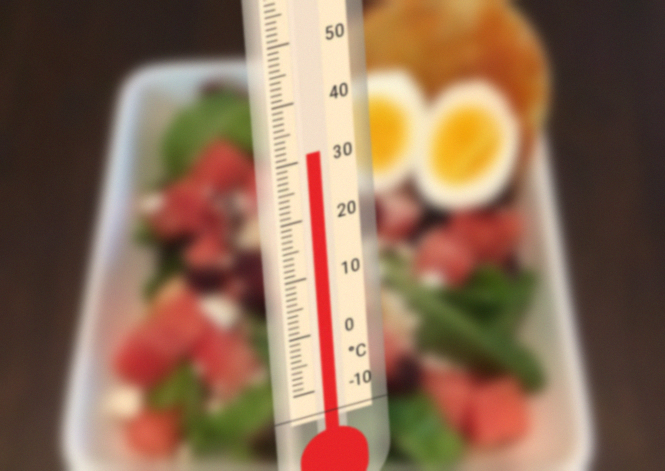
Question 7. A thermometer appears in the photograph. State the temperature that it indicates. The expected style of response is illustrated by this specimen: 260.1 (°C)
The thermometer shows 31 (°C)
